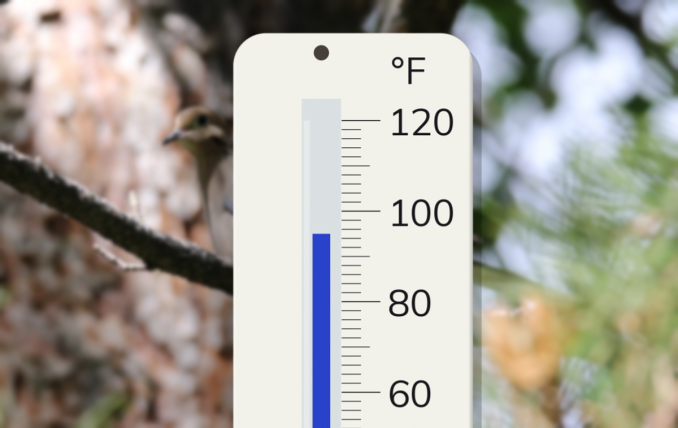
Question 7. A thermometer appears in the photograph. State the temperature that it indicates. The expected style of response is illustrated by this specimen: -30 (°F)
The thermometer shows 95 (°F)
